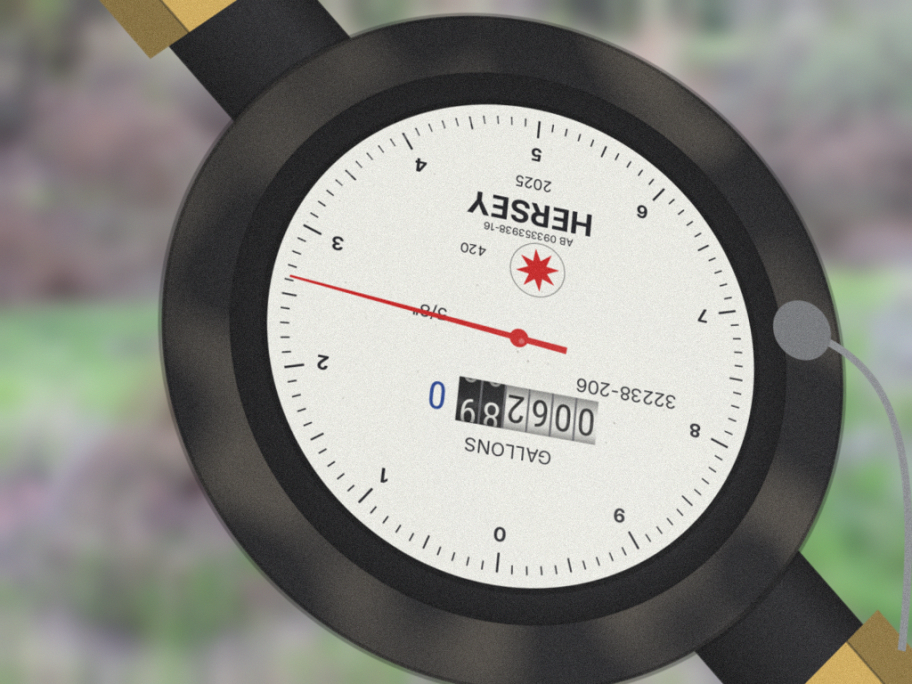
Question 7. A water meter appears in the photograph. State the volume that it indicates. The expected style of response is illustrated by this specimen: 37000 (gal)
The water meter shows 62892.6 (gal)
